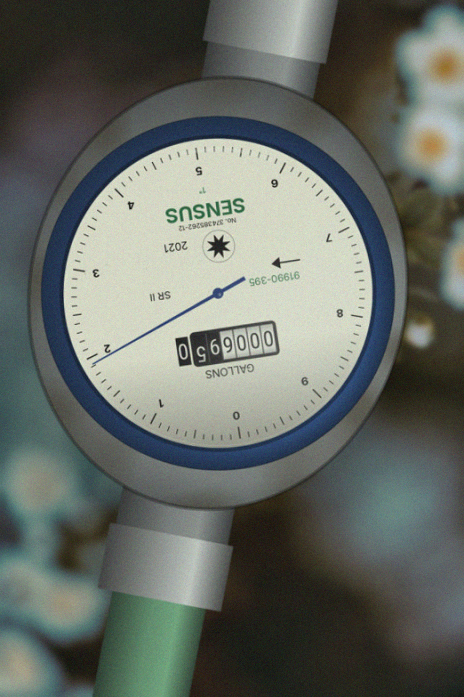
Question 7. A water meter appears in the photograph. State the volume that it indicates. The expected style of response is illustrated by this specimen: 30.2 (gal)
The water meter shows 6951.9 (gal)
